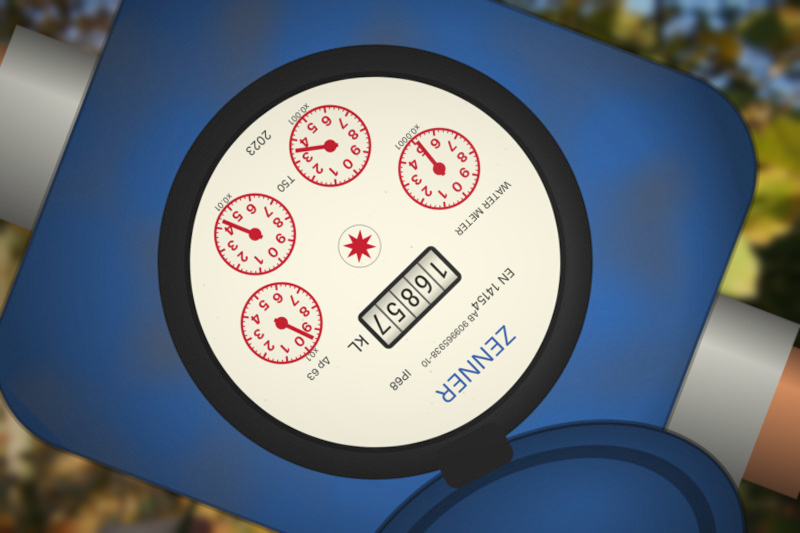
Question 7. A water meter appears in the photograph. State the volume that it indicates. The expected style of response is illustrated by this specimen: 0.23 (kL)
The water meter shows 16856.9435 (kL)
